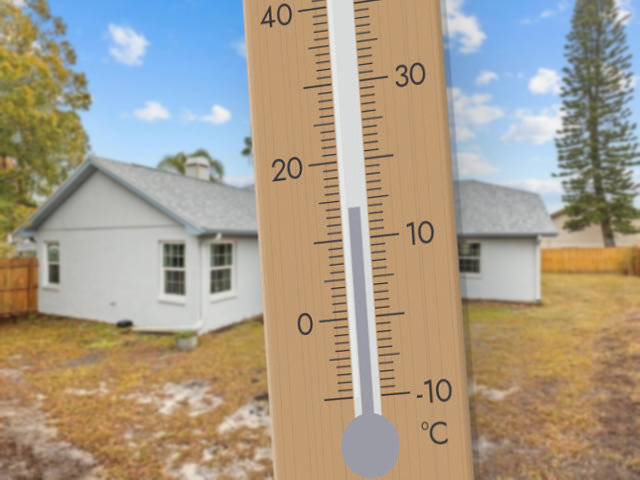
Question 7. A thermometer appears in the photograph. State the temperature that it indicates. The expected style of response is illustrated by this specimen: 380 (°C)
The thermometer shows 14 (°C)
